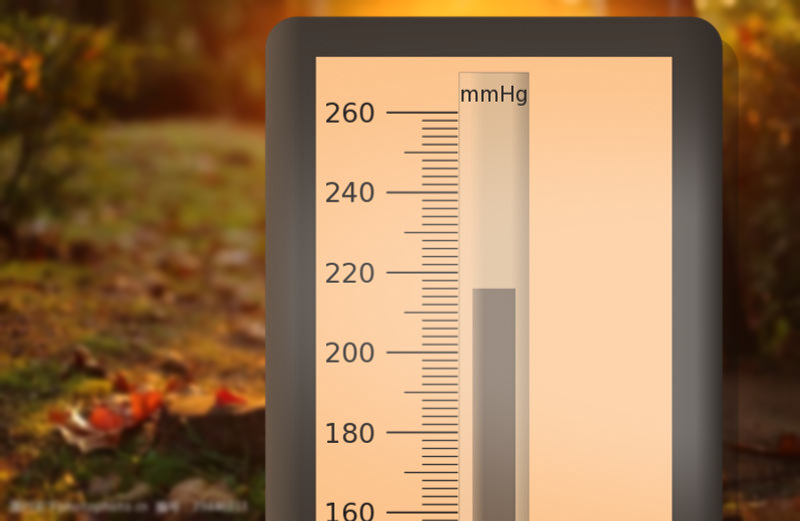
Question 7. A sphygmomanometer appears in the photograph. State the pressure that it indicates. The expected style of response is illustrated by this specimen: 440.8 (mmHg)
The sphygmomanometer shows 216 (mmHg)
